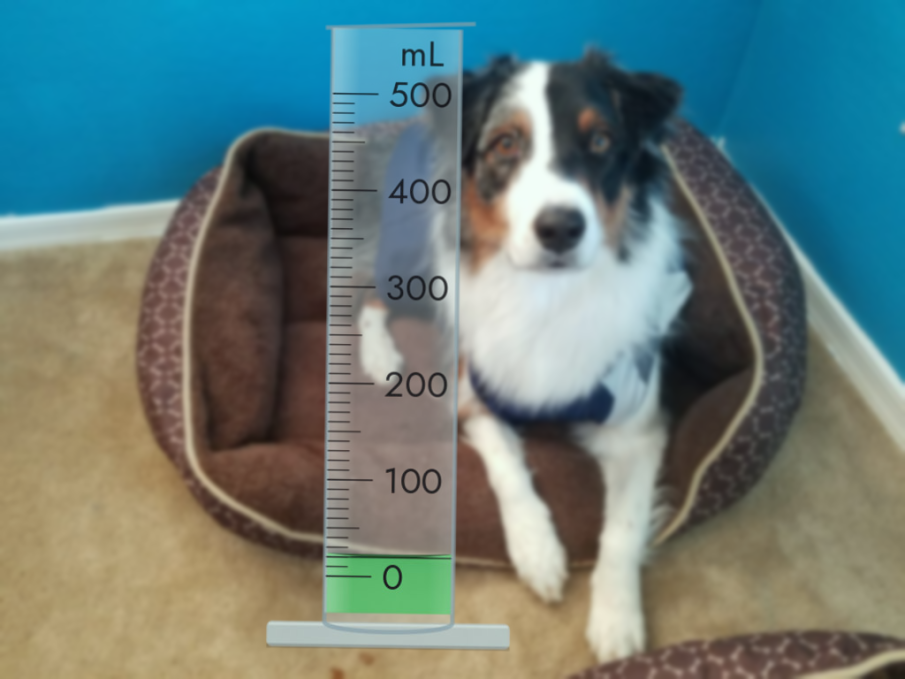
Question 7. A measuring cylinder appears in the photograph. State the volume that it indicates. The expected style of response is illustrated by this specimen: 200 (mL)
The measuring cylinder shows 20 (mL)
